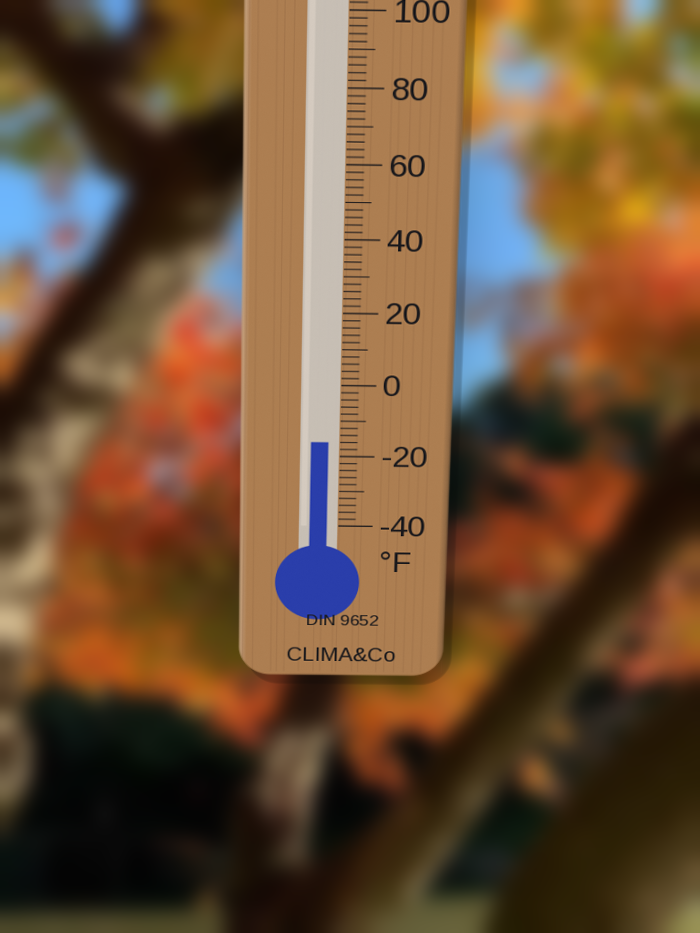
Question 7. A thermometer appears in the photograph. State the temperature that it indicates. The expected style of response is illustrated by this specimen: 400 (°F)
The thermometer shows -16 (°F)
